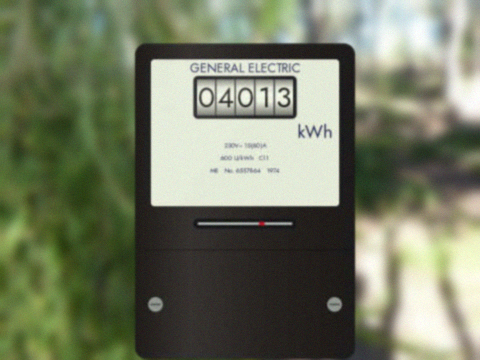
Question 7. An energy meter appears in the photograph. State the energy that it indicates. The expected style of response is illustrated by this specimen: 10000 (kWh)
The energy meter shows 4013 (kWh)
